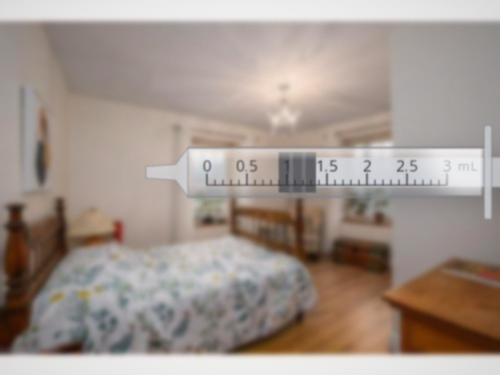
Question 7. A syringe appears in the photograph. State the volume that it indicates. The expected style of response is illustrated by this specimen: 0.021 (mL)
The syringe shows 0.9 (mL)
